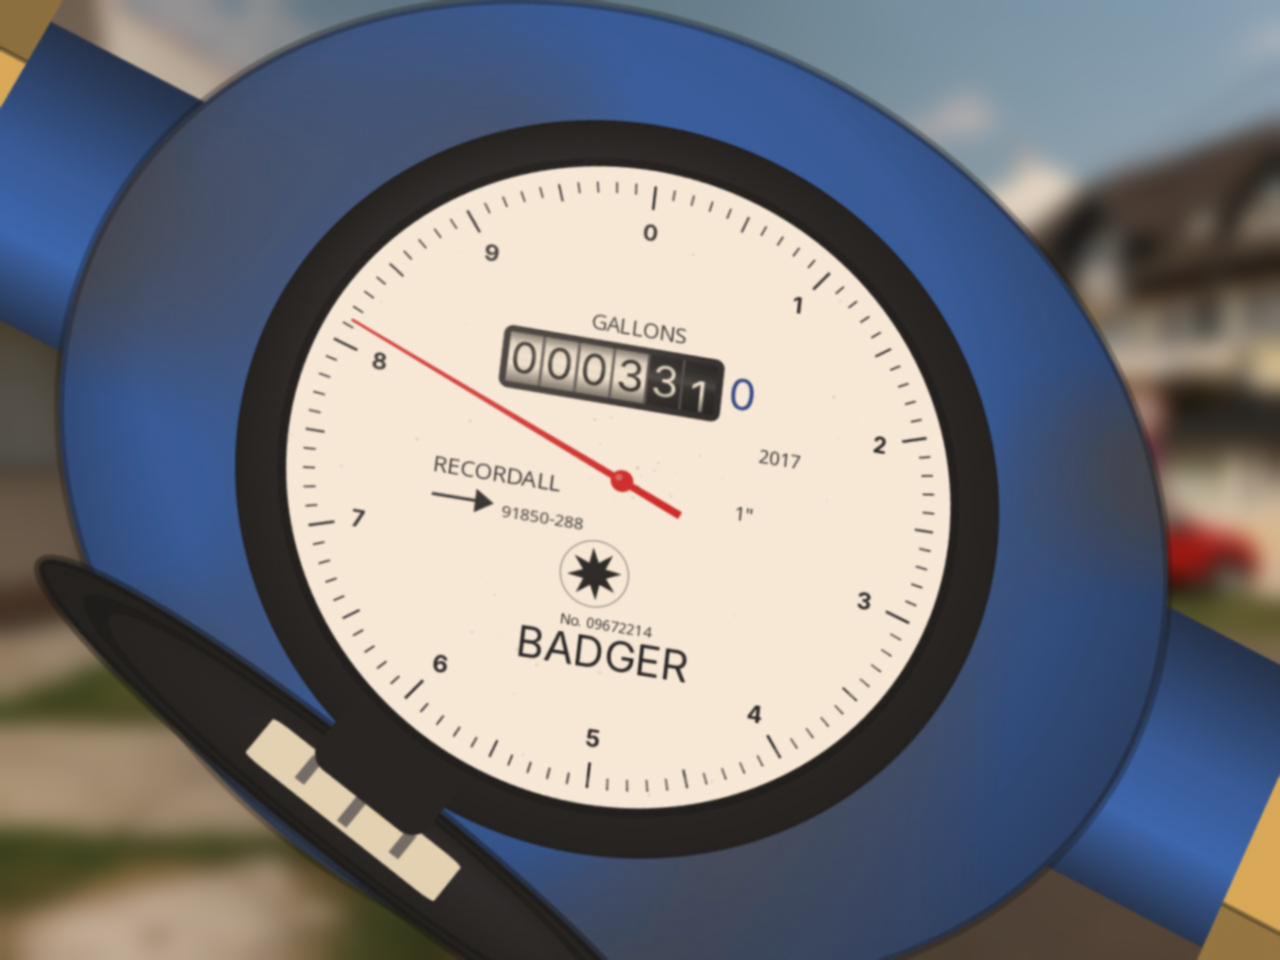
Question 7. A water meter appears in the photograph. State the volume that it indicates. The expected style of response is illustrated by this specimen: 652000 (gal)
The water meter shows 3308.1 (gal)
